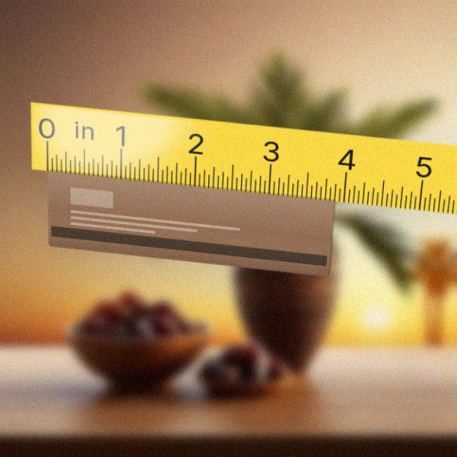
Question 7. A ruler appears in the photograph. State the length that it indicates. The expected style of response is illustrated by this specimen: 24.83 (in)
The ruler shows 3.875 (in)
